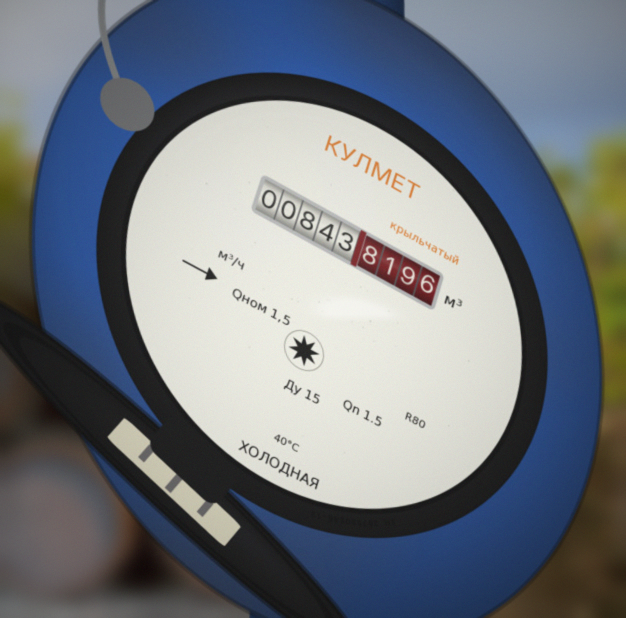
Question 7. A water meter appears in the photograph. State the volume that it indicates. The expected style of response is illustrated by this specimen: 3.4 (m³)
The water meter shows 843.8196 (m³)
